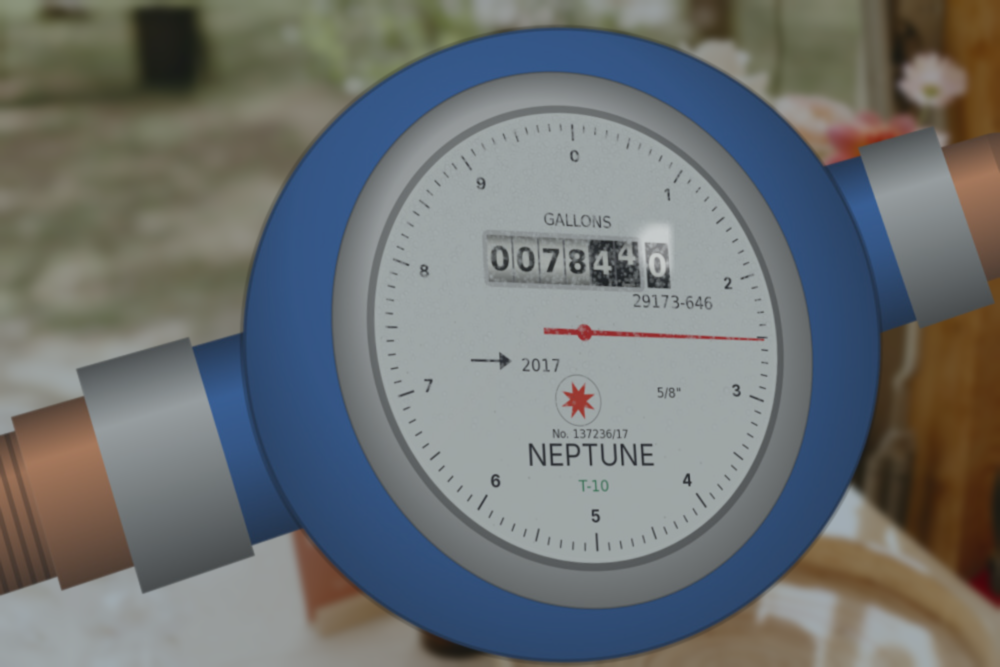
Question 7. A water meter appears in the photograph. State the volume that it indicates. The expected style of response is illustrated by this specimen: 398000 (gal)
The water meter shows 78442.5 (gal)
